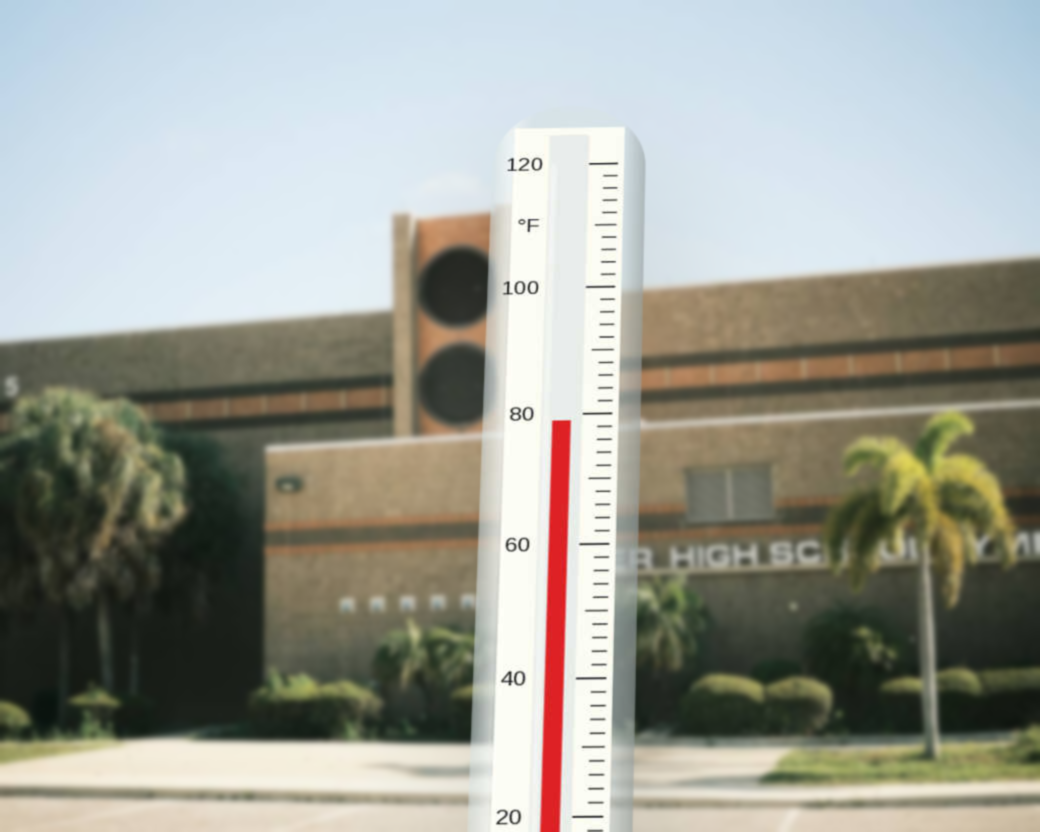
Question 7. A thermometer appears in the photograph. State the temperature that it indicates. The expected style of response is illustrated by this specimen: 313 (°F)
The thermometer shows 79 (°F)
